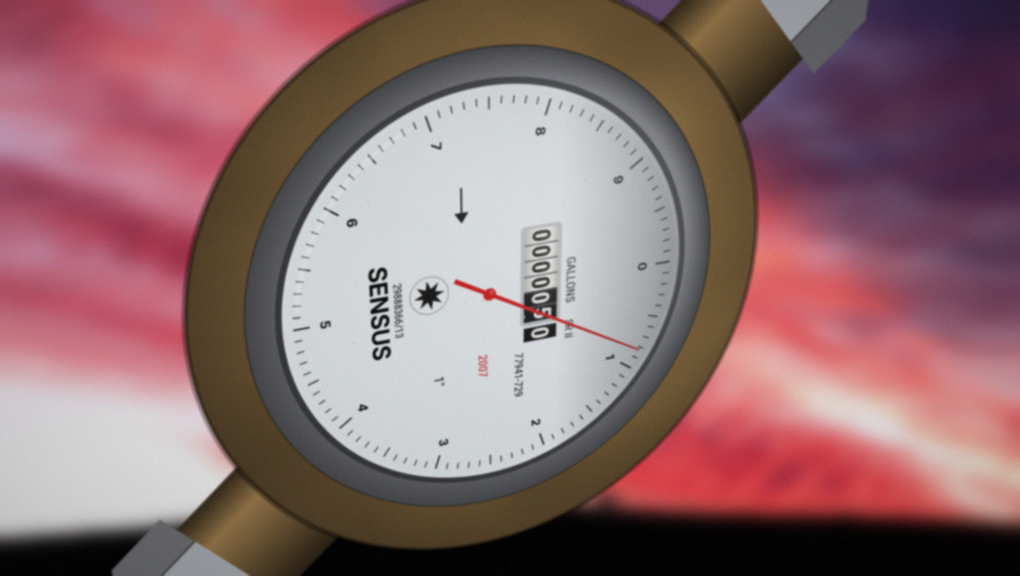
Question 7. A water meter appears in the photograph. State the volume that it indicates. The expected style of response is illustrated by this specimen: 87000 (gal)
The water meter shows 50.8 (gal)
